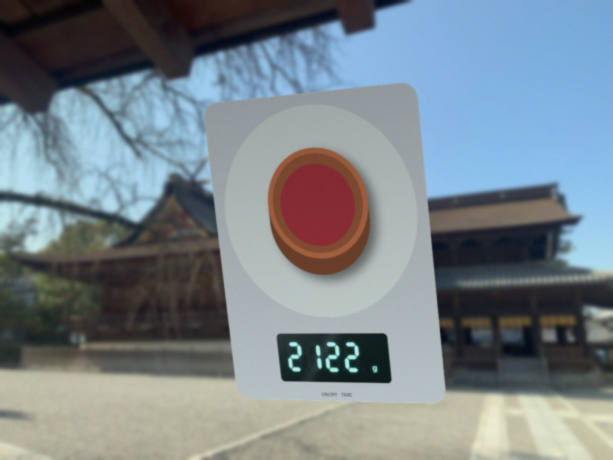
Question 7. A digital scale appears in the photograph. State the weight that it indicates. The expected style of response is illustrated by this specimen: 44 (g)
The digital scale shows 2122 (g)
